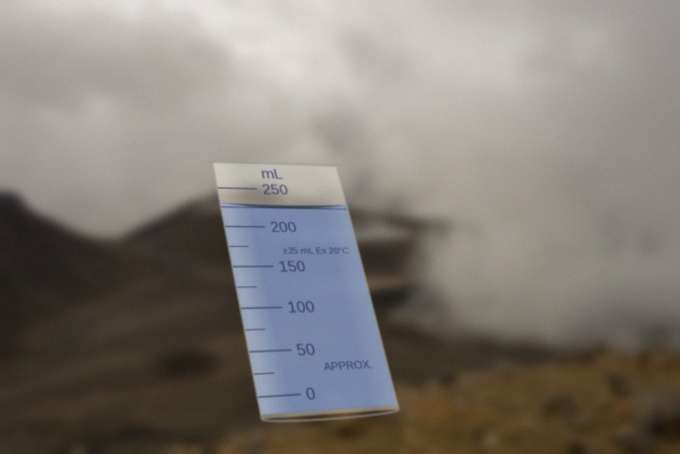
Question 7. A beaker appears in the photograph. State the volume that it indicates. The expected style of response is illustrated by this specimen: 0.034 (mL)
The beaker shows 225 (mL)
